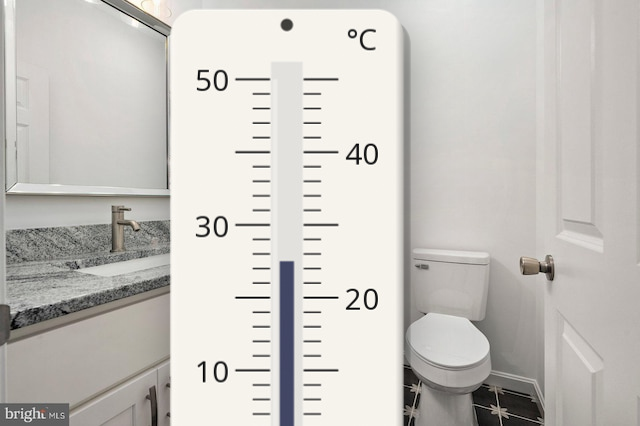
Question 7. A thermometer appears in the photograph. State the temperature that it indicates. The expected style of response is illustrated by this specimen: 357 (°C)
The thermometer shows 25 (°C)
